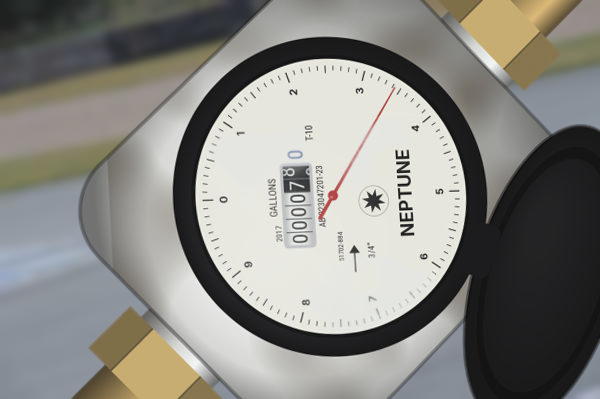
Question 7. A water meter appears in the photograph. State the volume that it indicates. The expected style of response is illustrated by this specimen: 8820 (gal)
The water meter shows 783.4 (gal)
